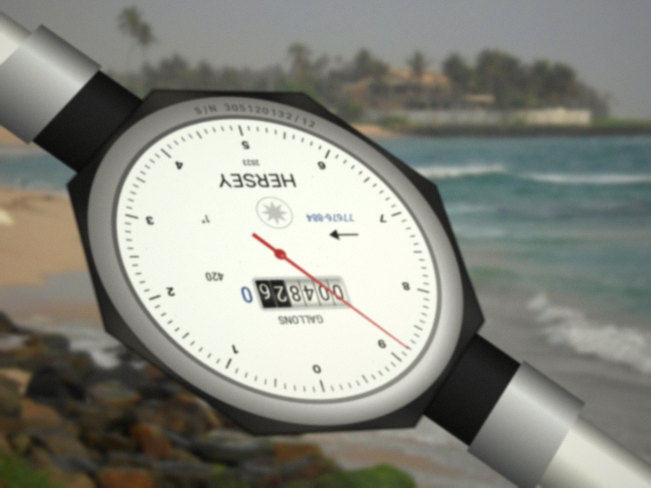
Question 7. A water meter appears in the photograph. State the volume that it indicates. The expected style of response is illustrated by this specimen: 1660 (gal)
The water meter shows 48258.8 (gal)
